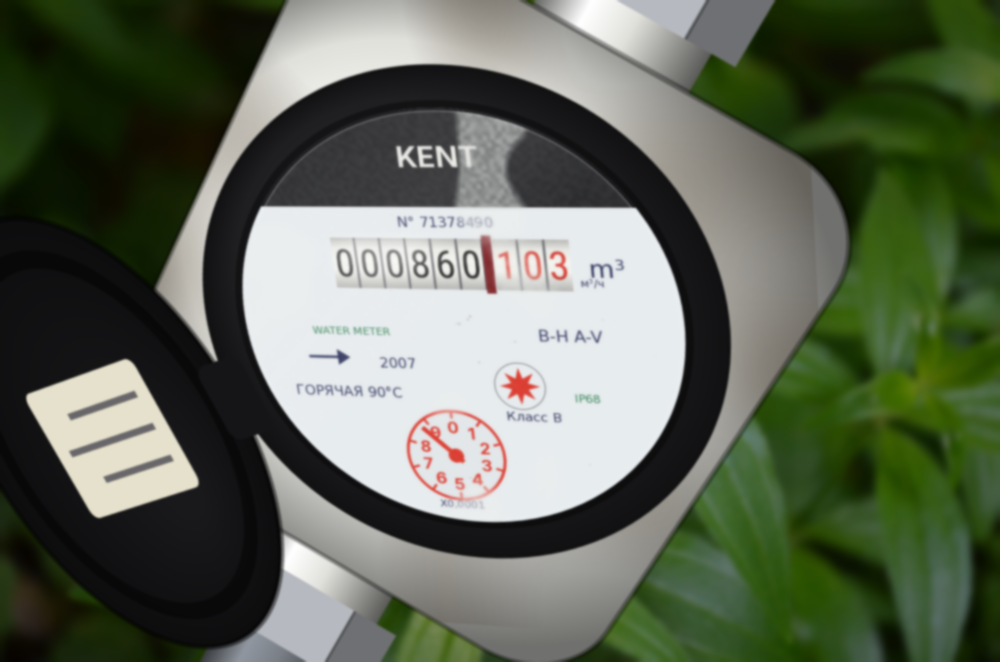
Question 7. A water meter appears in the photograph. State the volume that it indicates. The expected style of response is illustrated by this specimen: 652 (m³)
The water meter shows 860.1038 (m³)
